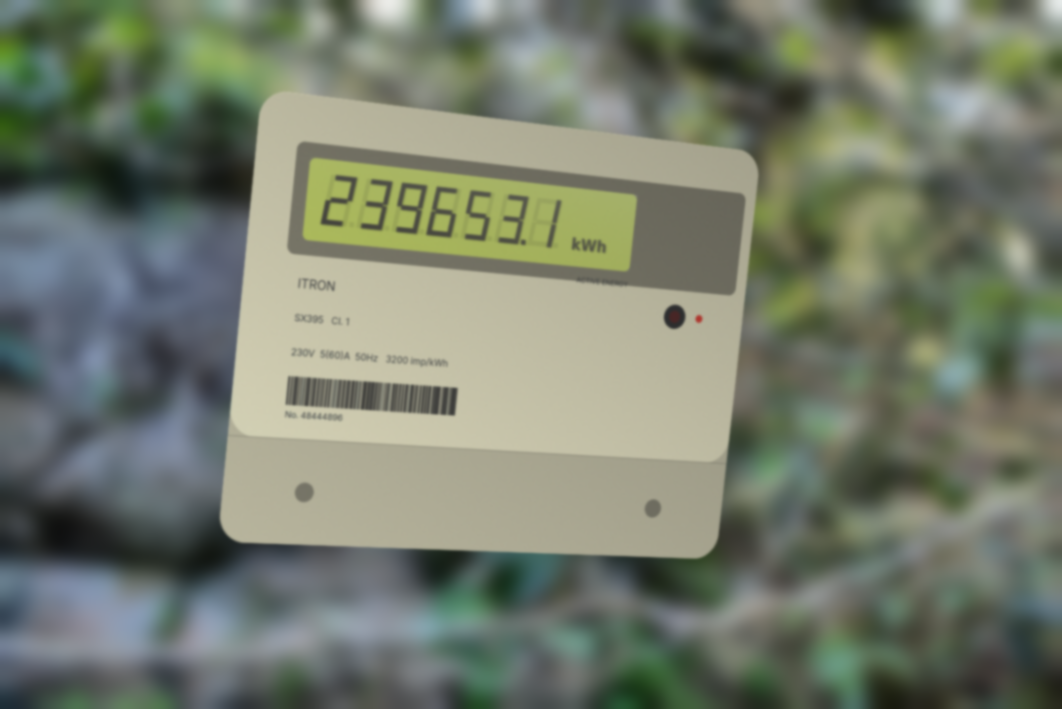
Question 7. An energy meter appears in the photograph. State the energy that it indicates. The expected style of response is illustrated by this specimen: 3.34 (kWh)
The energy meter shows 239653.1 (kWh)
